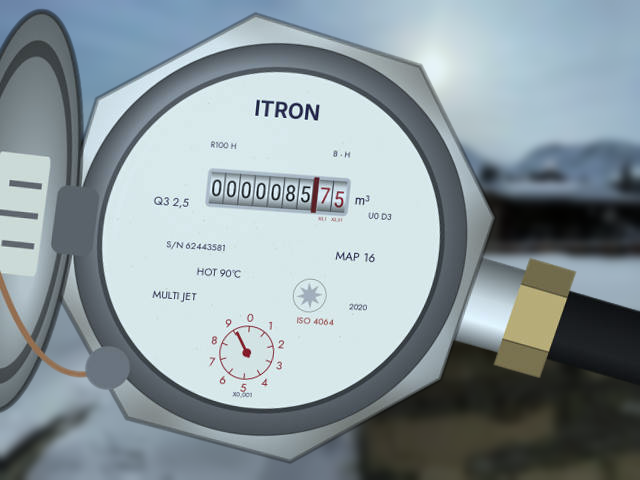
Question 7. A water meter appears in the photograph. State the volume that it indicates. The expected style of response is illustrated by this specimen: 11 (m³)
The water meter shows 85.749 (m³)
